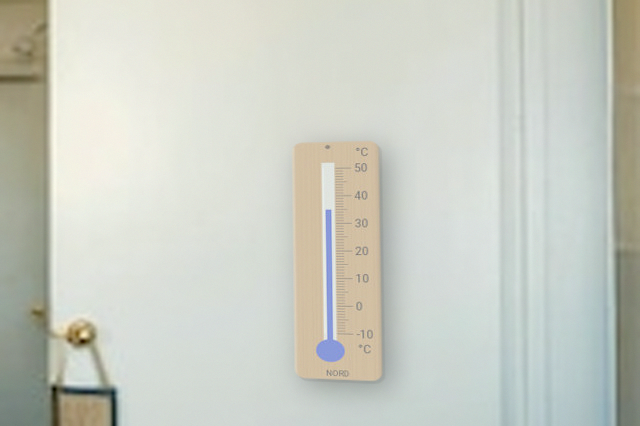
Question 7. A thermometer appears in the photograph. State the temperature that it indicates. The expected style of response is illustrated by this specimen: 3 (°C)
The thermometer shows 35 (°C)
